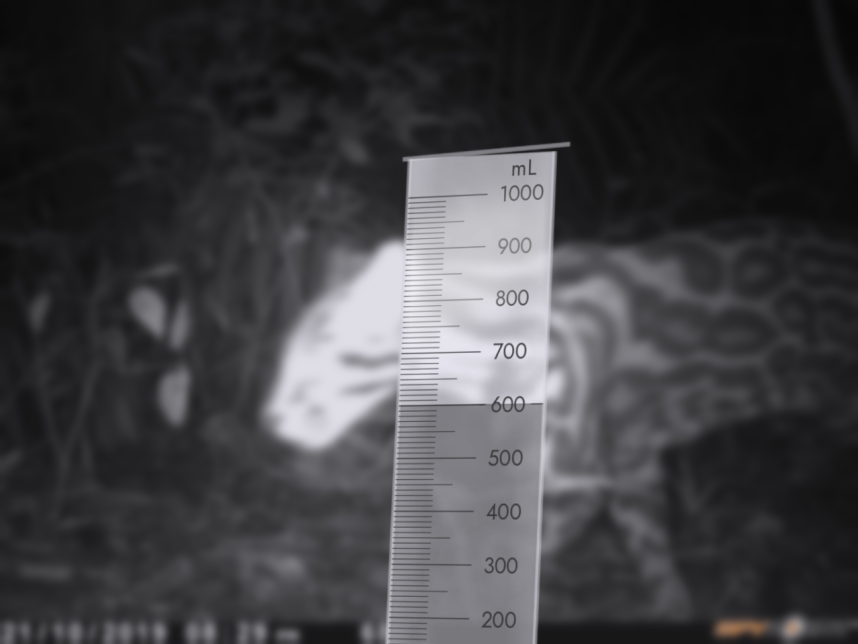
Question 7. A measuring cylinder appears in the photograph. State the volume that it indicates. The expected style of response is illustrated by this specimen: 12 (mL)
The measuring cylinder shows 600 (mL)
